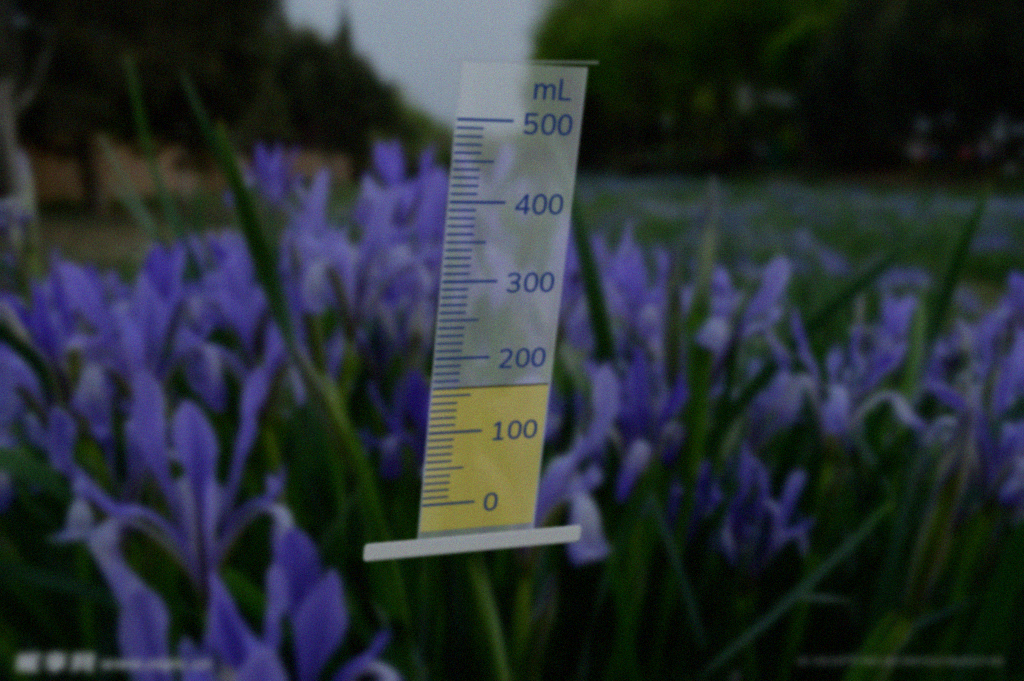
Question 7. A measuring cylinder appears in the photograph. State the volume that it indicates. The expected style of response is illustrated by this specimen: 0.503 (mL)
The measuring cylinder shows 160 (mL)
